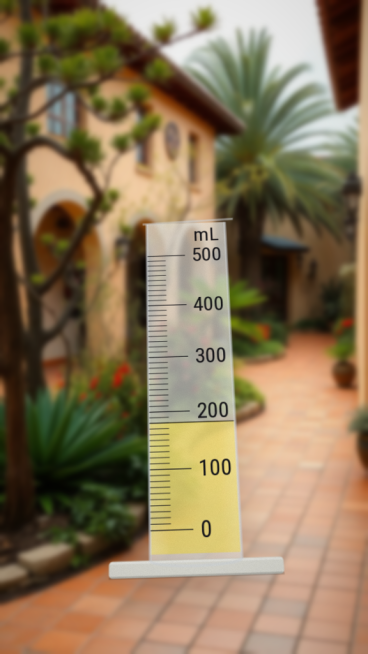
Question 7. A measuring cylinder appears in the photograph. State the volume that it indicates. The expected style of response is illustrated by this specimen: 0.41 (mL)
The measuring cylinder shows 180 (mL)
